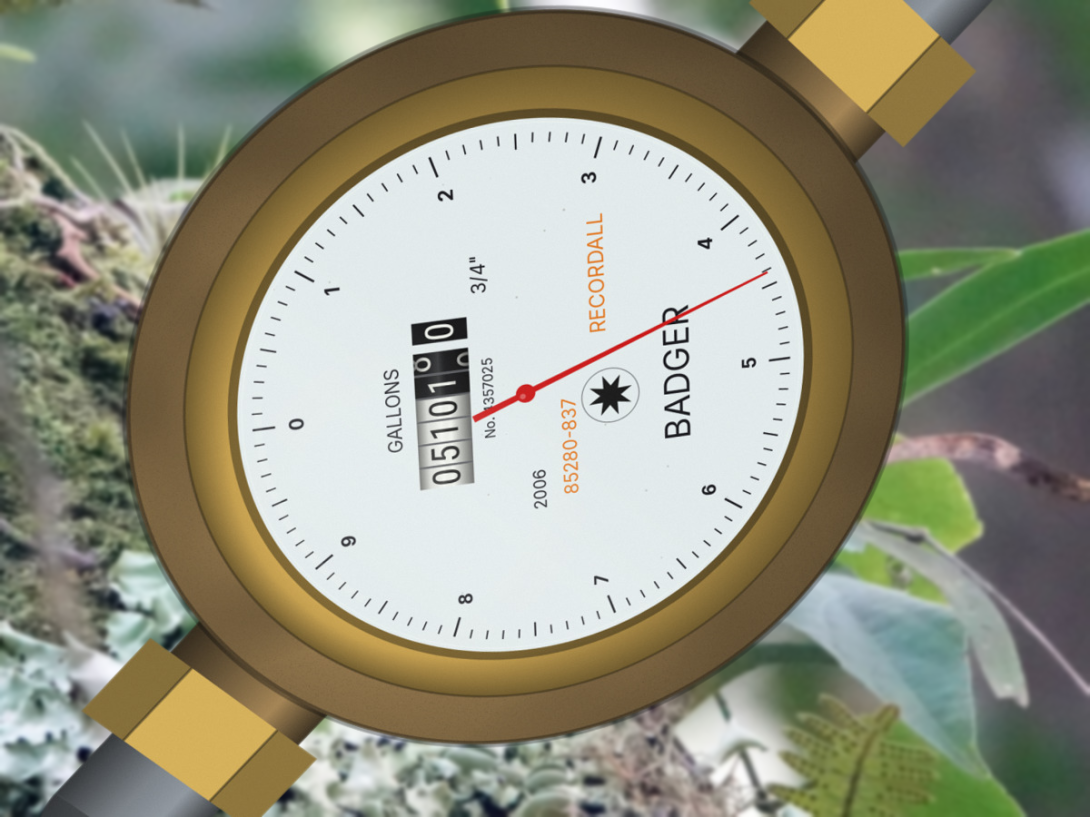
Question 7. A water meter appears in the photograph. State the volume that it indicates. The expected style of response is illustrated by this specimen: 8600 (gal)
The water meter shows 510184.4 (gal)
